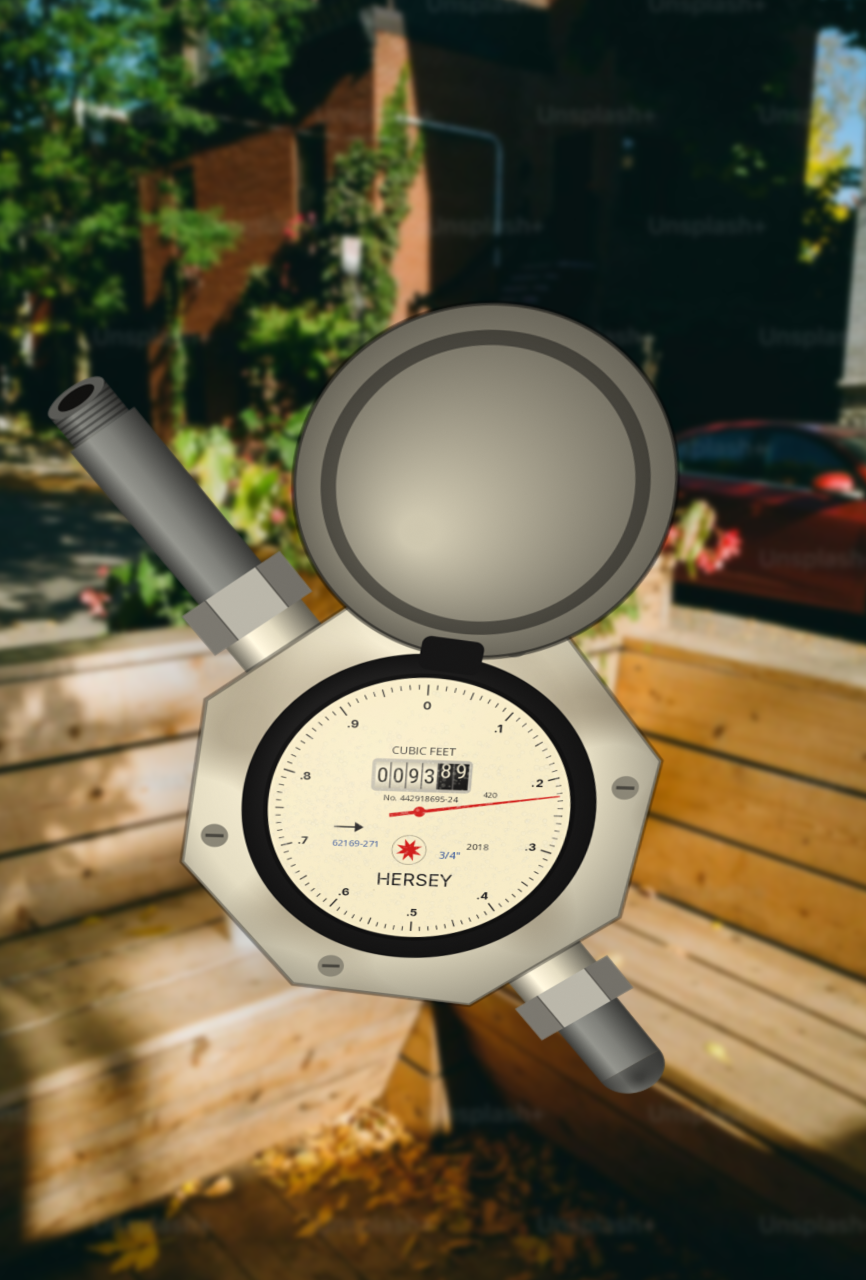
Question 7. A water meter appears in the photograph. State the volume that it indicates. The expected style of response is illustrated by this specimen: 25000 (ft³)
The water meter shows 9389.22 (ft³)
